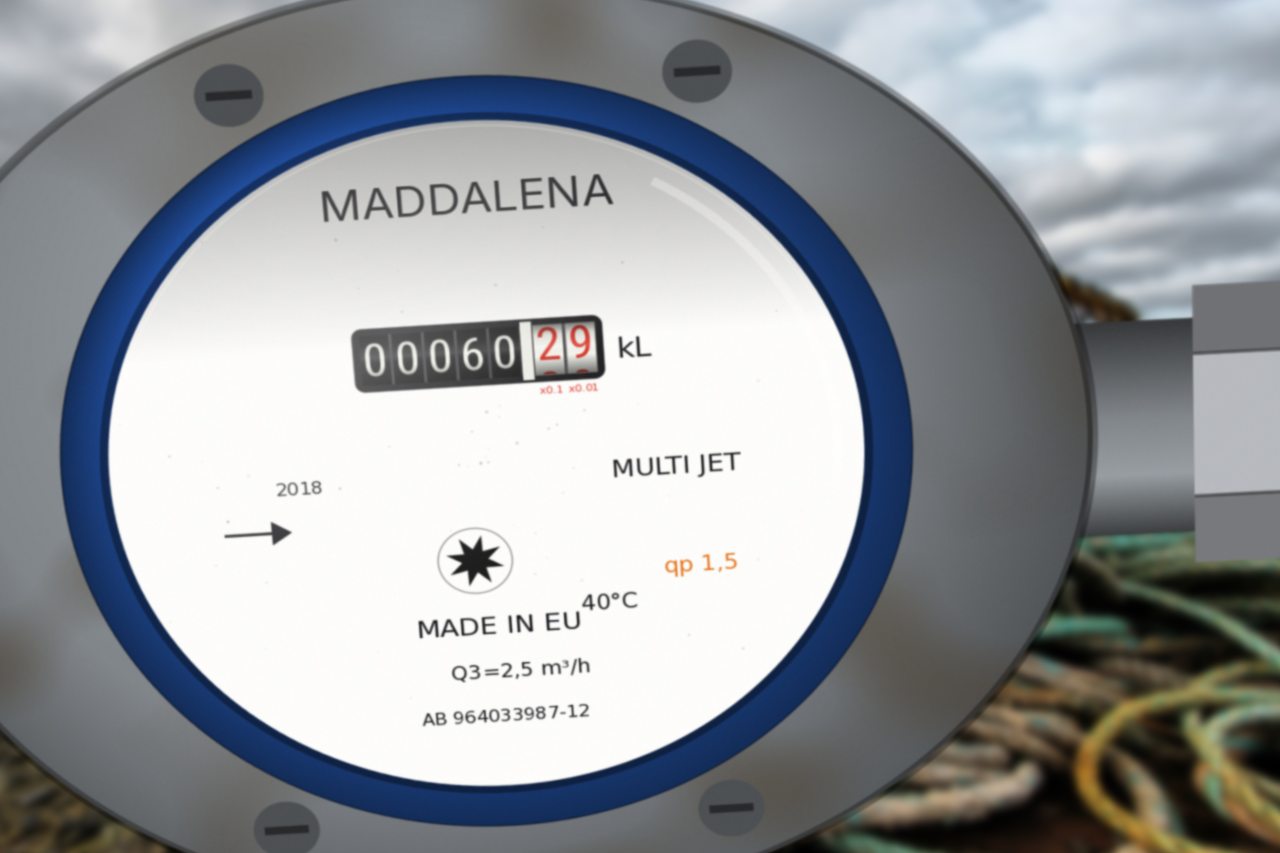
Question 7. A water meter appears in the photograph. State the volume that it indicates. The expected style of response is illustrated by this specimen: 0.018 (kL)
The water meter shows 60.29 (kL)
